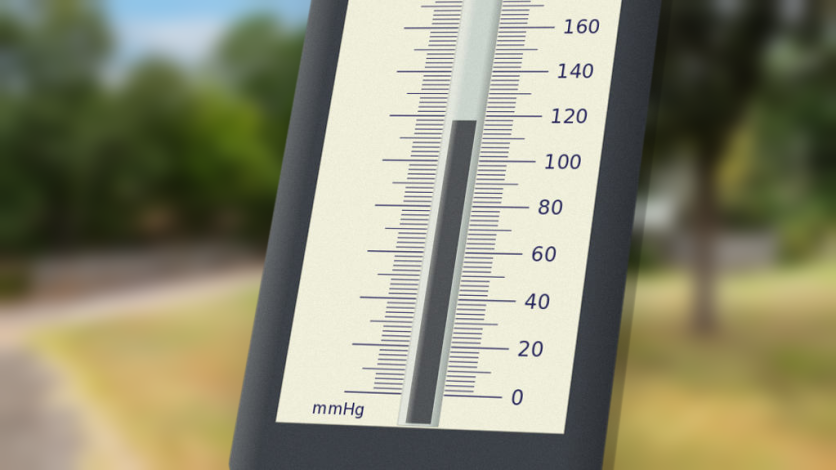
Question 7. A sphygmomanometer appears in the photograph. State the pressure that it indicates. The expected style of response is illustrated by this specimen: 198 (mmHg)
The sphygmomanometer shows 118 (mmHg)
